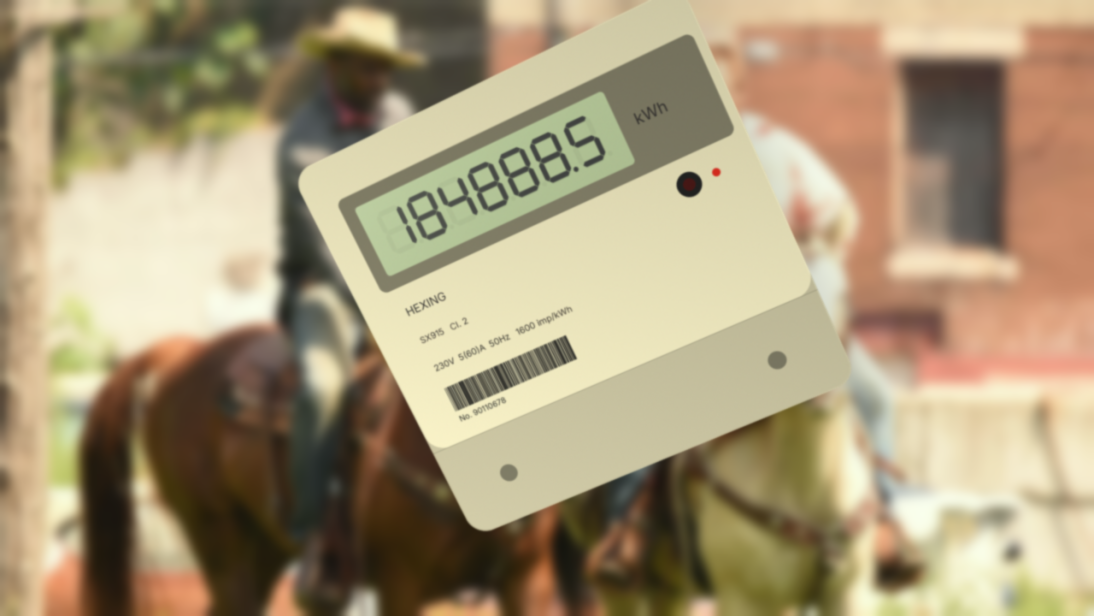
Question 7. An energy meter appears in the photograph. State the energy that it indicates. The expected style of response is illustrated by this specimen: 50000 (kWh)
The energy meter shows 184888.5 (kWh)
